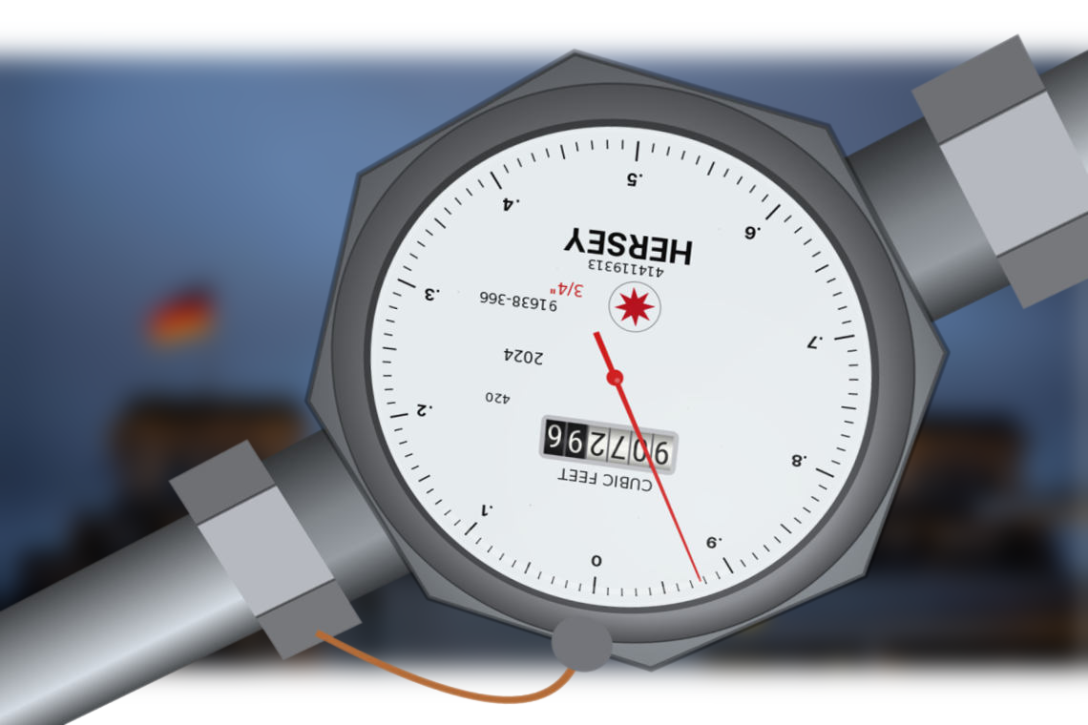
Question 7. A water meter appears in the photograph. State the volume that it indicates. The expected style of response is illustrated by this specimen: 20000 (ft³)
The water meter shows 907295.92 (ft³)
